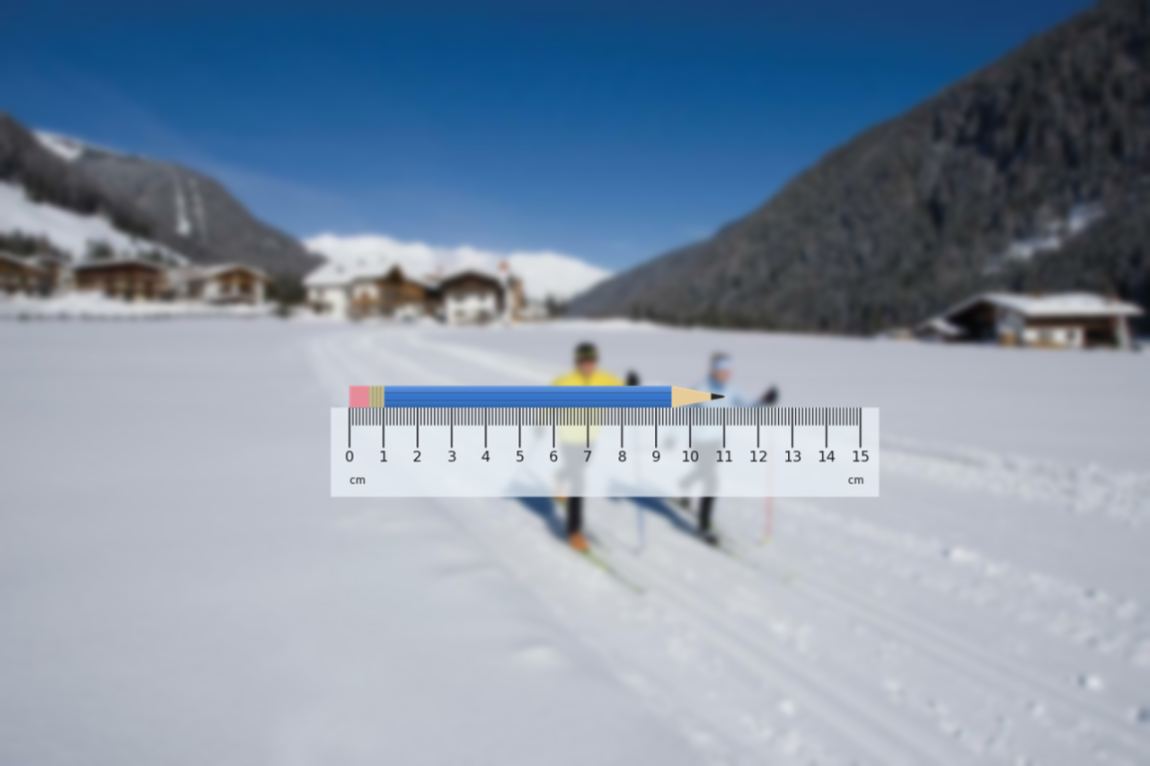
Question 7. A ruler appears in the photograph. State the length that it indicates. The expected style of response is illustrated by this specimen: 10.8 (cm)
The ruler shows 11 (cm)
